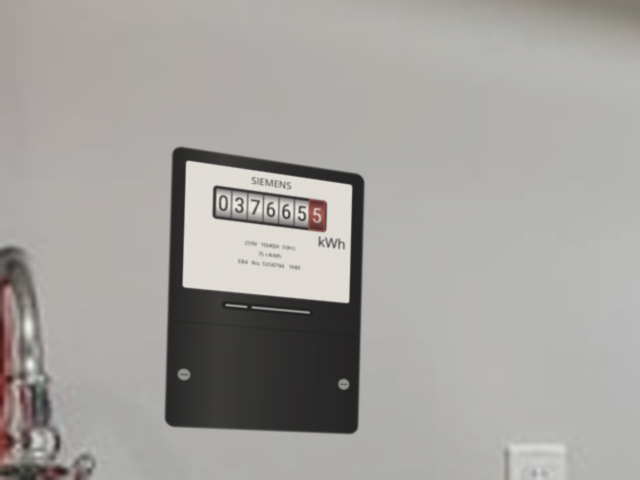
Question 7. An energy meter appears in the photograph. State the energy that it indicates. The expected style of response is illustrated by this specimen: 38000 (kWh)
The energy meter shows 37665.5 (kWh)
